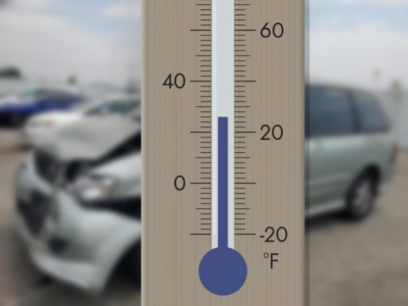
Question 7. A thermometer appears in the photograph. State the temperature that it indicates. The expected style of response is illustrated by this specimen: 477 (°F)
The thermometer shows 26 (°F)
